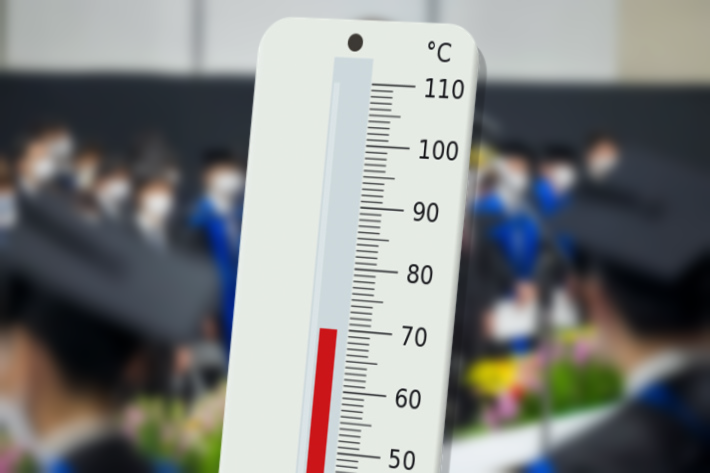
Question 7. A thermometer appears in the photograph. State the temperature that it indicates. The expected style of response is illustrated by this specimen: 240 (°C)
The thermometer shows 70 (°C)
